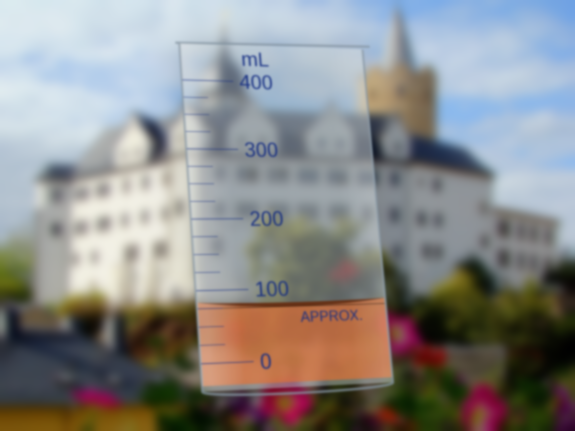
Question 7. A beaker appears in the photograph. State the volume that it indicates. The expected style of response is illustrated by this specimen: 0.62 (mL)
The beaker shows 75 (mL)
